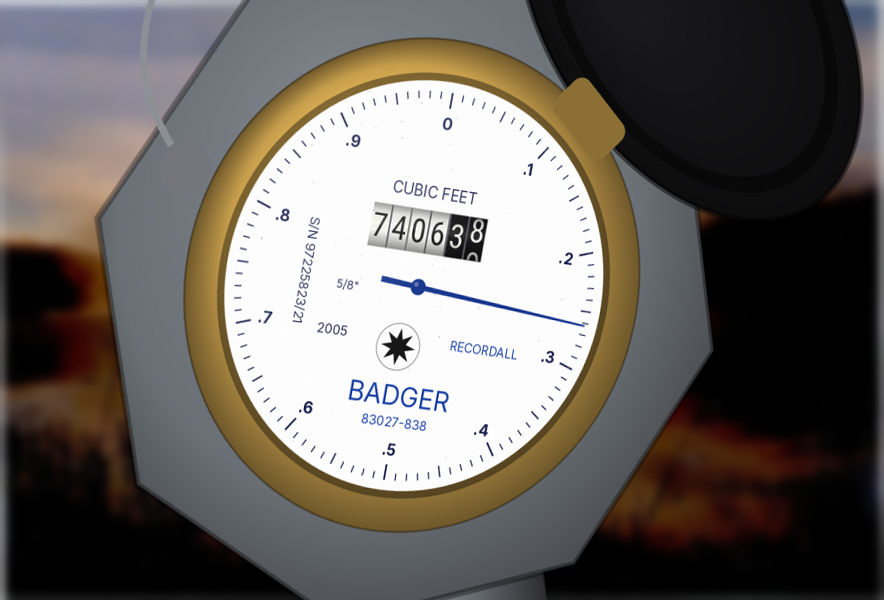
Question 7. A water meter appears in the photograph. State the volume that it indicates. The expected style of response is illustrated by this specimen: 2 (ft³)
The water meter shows 740638.26 (ft³)
